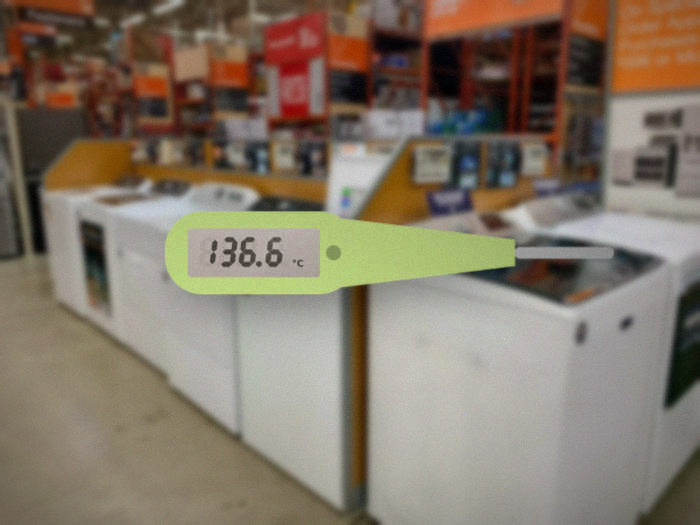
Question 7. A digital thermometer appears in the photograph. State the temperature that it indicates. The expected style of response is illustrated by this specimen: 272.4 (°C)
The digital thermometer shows 136.6 (°C)
